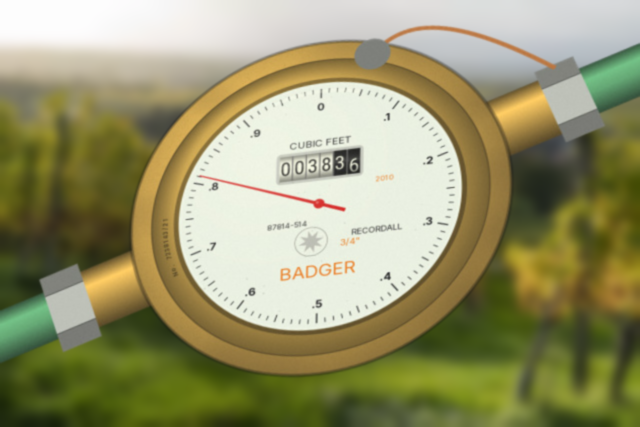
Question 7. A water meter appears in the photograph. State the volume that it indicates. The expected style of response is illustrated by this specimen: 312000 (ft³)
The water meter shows 3835.81 (ft³)
